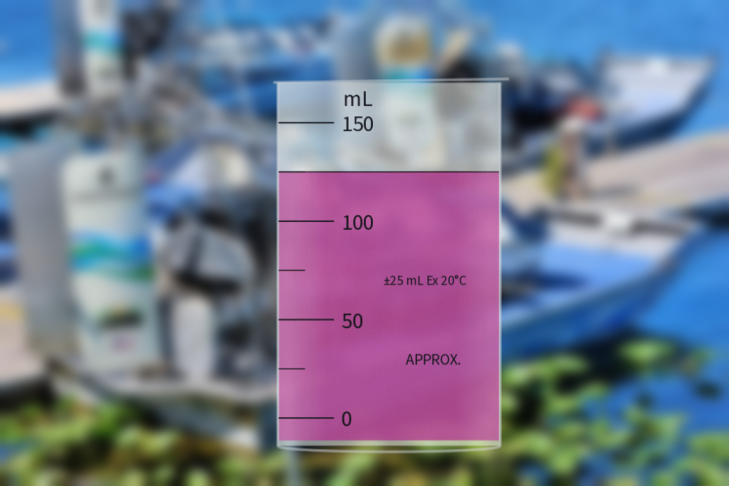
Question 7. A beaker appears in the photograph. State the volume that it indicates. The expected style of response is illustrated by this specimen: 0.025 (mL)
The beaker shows 125 (mL)
